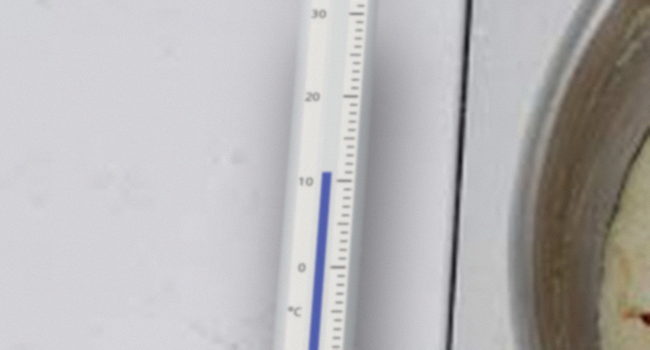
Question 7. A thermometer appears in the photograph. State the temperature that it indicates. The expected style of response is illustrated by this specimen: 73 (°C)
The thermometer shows 11 (°C)
